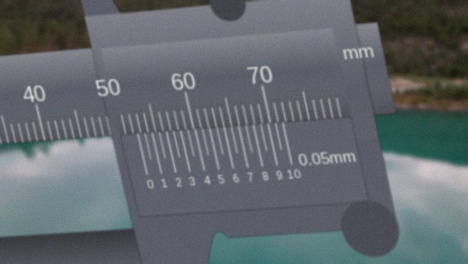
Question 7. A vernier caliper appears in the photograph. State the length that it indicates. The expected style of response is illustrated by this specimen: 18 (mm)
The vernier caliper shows 52.6 (mm)
